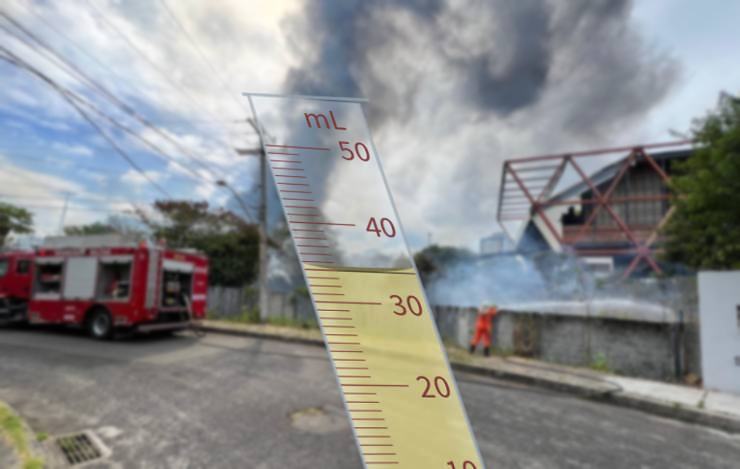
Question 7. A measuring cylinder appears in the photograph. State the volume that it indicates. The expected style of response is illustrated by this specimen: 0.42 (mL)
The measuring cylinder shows 34 (mL)
